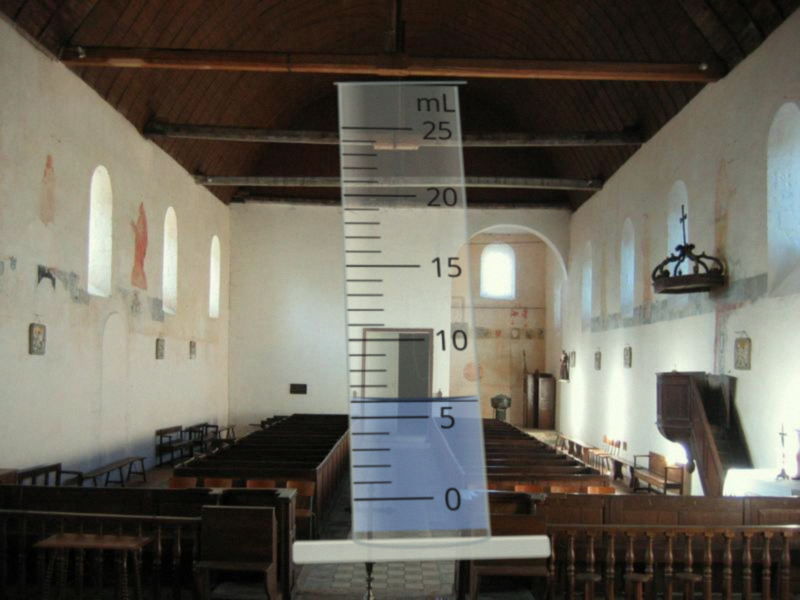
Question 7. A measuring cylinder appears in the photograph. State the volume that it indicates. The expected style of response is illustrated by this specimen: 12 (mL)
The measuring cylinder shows 6 (mL)
